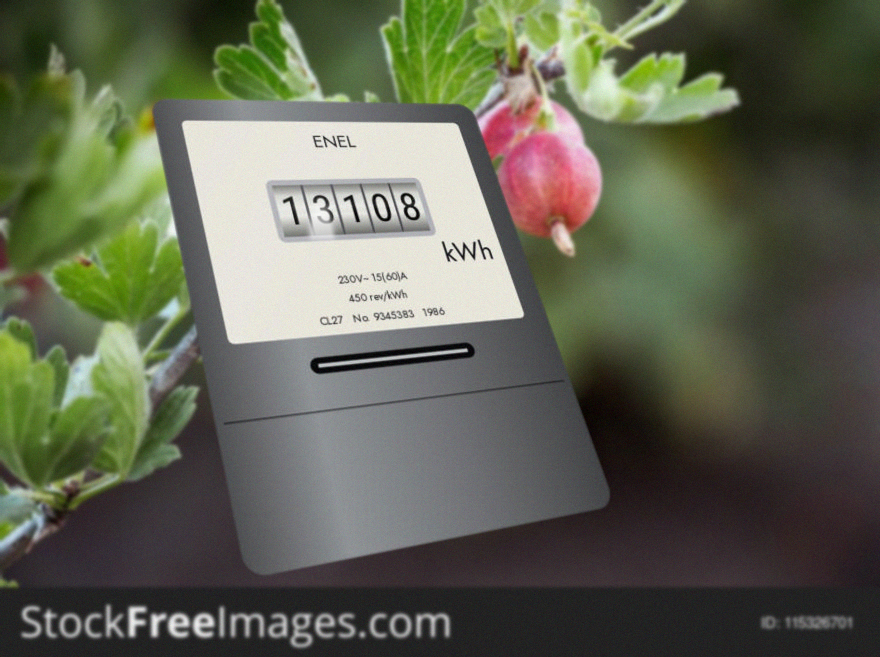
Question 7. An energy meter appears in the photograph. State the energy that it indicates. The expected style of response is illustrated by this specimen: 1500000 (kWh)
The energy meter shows 13108 (kWh)
